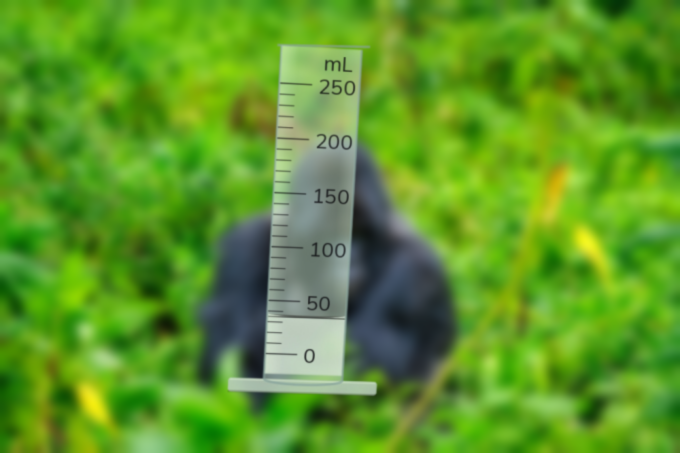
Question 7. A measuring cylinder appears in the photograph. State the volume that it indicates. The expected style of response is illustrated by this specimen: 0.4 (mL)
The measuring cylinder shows 35 (mL)
